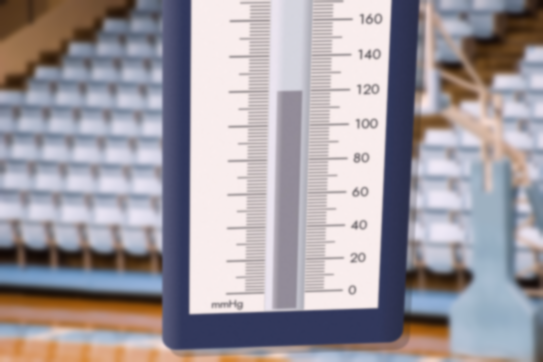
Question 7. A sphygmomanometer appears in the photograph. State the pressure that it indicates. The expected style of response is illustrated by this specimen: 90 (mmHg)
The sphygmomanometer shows 120 (mmHg)
